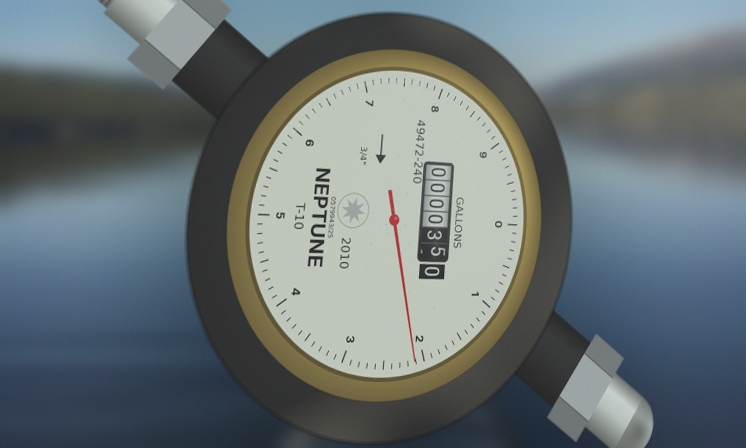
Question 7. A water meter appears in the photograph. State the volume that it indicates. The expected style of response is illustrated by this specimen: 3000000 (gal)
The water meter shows 352.1 (gal)
